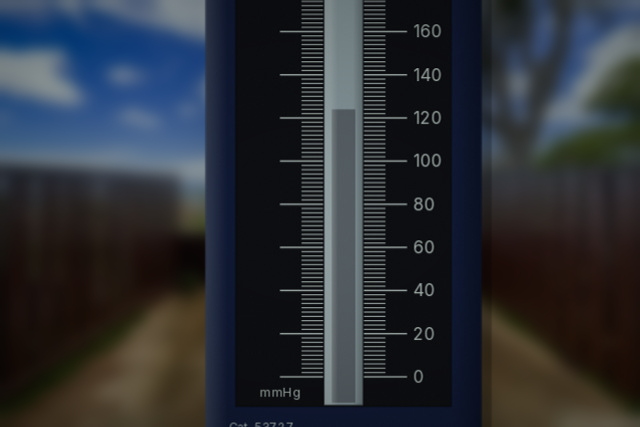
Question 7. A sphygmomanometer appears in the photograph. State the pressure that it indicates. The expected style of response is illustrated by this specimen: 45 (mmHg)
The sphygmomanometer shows 124 (mmHg)
